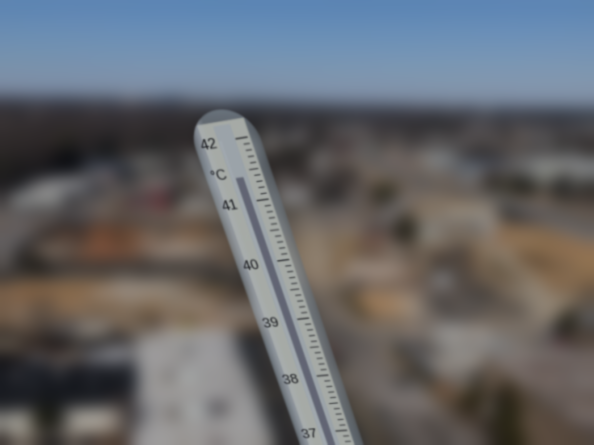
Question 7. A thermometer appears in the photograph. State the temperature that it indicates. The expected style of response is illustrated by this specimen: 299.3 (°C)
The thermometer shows 41.4 (°C)
